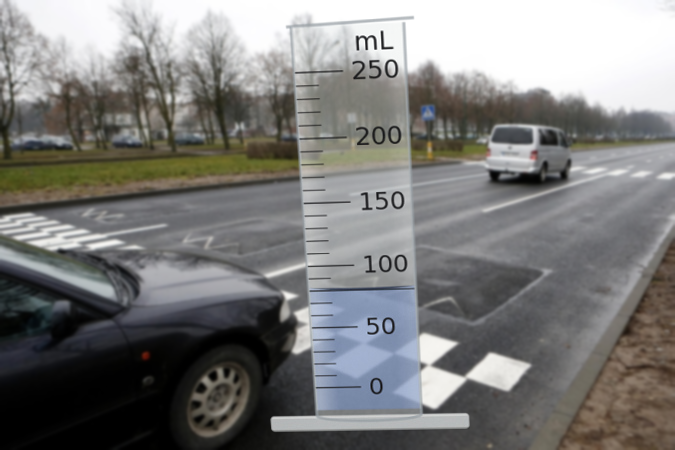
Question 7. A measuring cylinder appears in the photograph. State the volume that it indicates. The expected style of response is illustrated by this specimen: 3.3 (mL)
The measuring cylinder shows 80 (mL)
